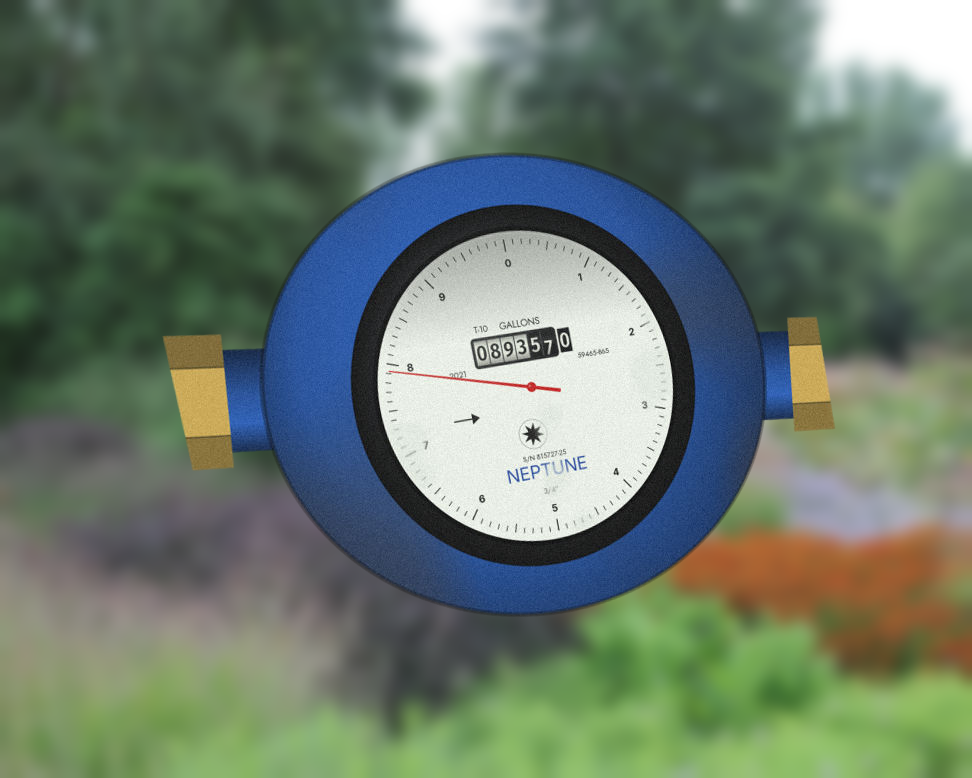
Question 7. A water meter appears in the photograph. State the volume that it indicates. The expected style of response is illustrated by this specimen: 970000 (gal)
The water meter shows 893567.9 (gal)
